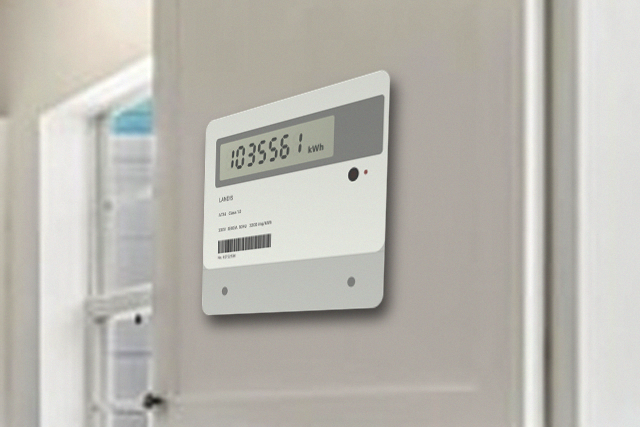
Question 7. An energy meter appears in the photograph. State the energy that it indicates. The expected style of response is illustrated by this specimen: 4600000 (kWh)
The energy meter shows 1035561 (kWh)
